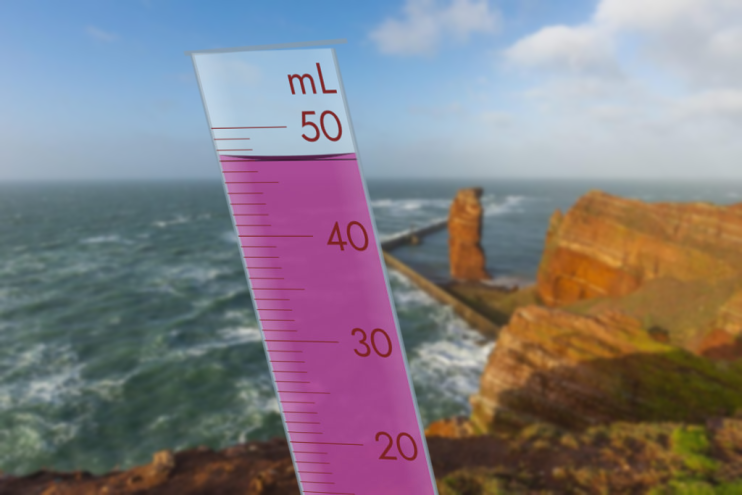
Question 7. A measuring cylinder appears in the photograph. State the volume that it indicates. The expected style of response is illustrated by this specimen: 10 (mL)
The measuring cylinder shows 47 (mL)
